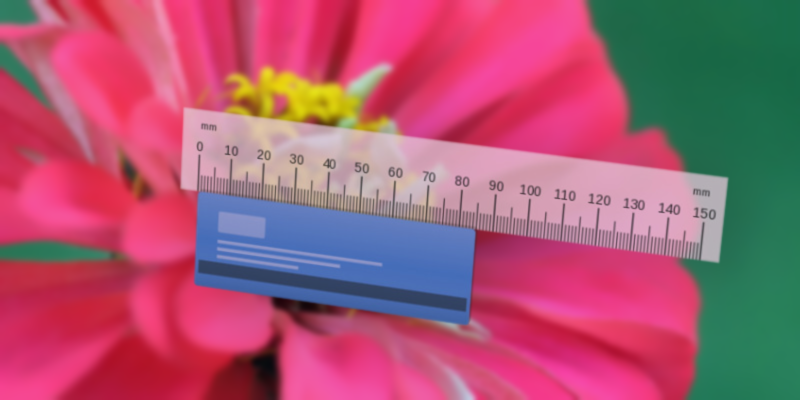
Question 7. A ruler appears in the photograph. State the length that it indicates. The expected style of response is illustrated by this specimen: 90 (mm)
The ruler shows 85 (mm)
